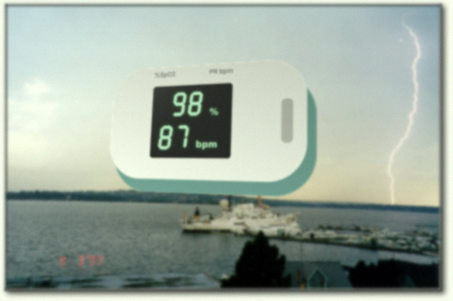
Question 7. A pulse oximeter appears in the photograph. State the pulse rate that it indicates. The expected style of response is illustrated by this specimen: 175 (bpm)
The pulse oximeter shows 87 (bpm)
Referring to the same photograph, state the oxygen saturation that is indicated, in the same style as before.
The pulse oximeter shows 98 (%)
